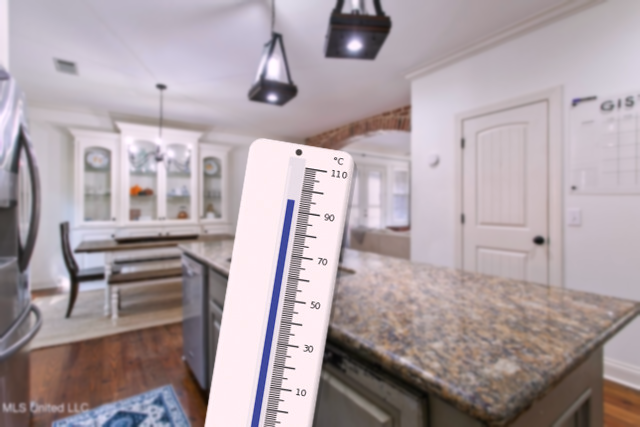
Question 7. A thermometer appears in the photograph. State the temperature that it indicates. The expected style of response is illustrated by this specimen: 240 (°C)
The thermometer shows 95 (°C)
